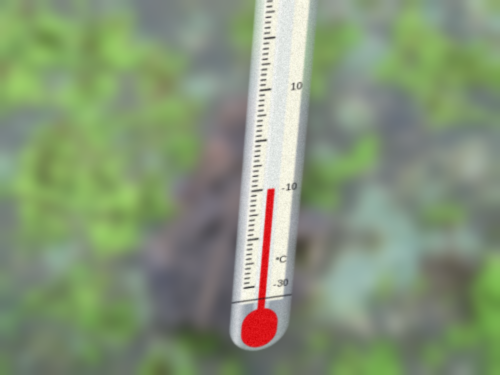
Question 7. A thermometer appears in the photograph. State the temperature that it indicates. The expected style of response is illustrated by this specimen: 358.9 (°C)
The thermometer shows -10 (°C)
